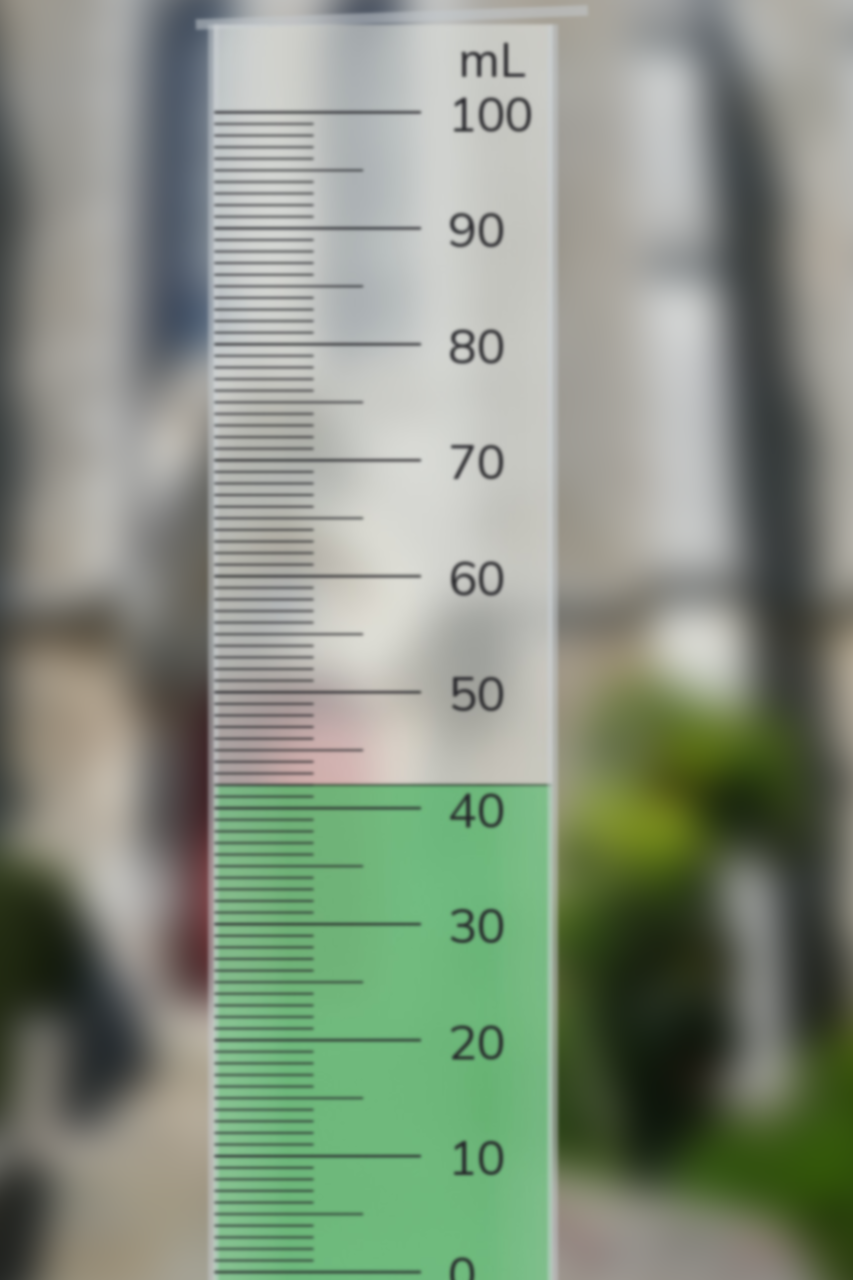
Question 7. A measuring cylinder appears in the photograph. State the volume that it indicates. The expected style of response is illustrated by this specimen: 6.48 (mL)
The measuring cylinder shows 42 (mL)
